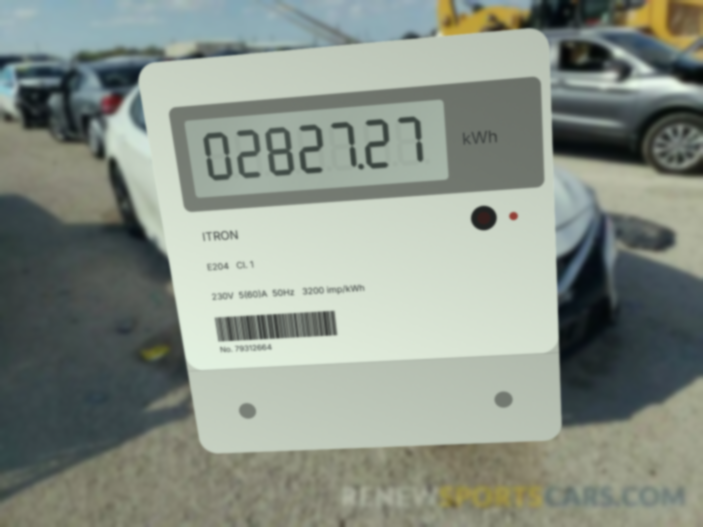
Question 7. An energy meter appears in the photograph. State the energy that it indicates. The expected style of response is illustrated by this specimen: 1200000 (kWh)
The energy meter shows 2827.27 (kWh)
